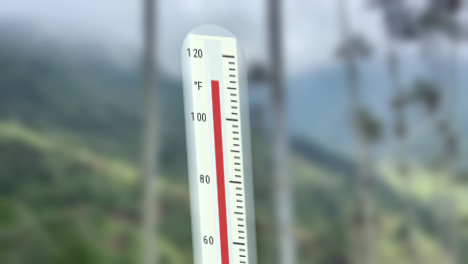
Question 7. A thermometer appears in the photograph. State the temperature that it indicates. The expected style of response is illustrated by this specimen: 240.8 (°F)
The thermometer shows 112 (°F)
